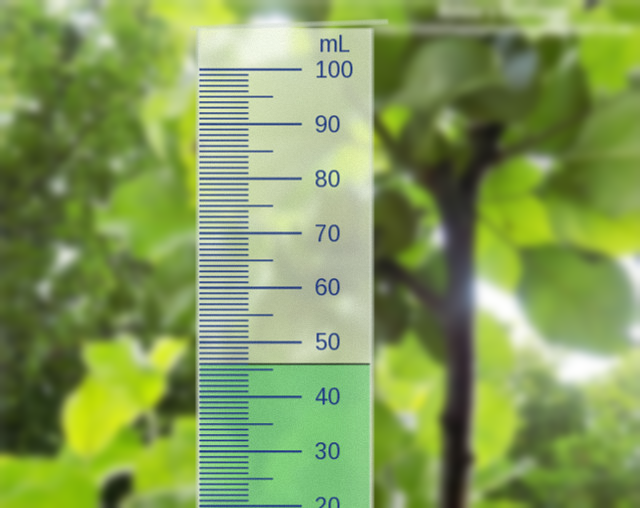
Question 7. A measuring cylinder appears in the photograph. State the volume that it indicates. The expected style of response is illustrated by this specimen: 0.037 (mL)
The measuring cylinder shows 46 (mL)
